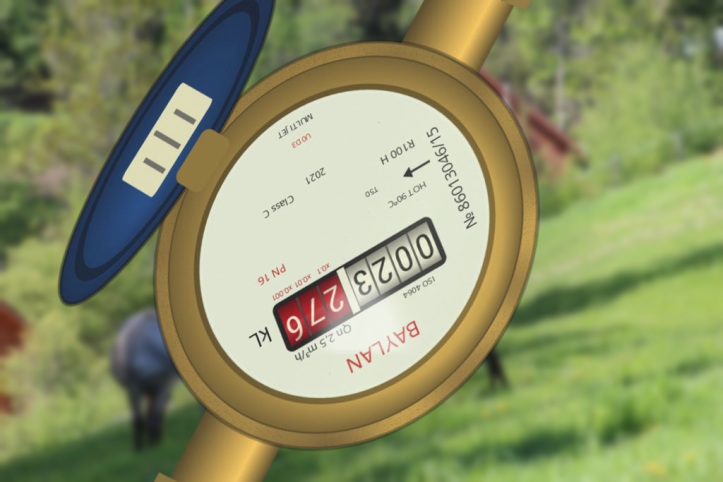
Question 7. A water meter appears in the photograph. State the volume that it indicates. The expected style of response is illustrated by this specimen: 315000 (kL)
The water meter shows 23.276 (kL)
